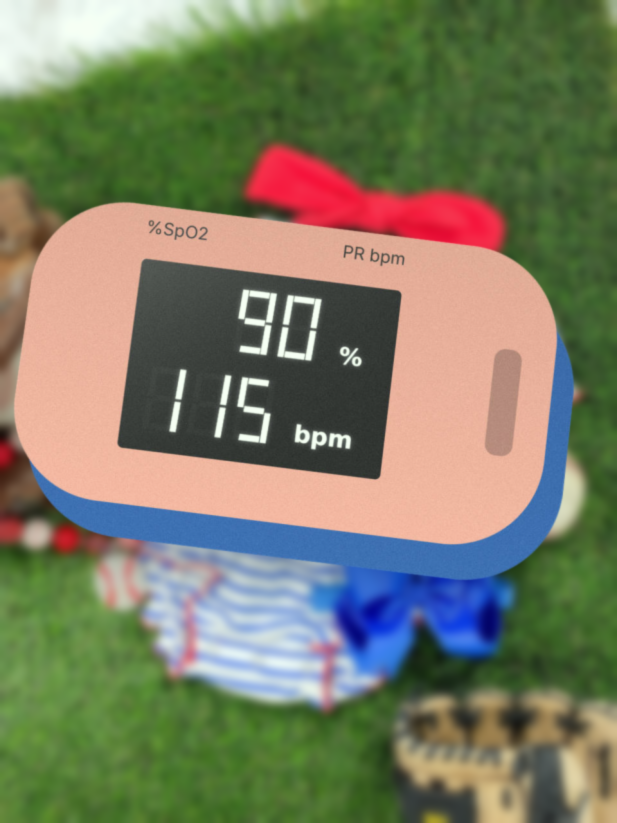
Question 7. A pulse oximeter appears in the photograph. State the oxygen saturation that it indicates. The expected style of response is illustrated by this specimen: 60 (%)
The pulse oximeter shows 90 (%)
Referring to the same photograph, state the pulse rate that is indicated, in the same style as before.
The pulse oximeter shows 115 (bpm)
